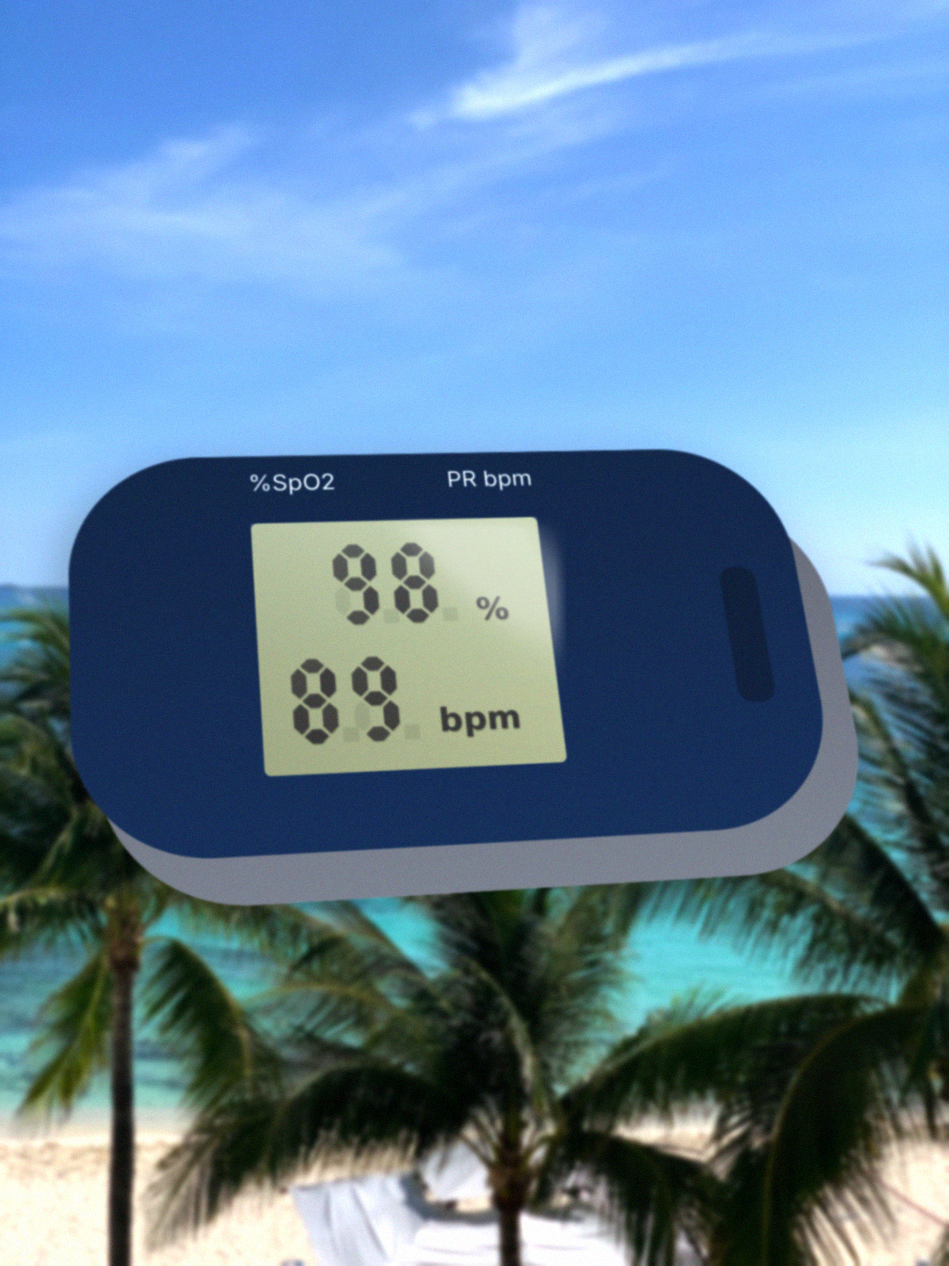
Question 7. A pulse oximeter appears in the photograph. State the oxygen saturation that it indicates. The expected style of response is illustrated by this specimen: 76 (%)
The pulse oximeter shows 98 (%)
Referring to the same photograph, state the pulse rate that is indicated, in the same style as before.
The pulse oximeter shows 89 (bpm)
